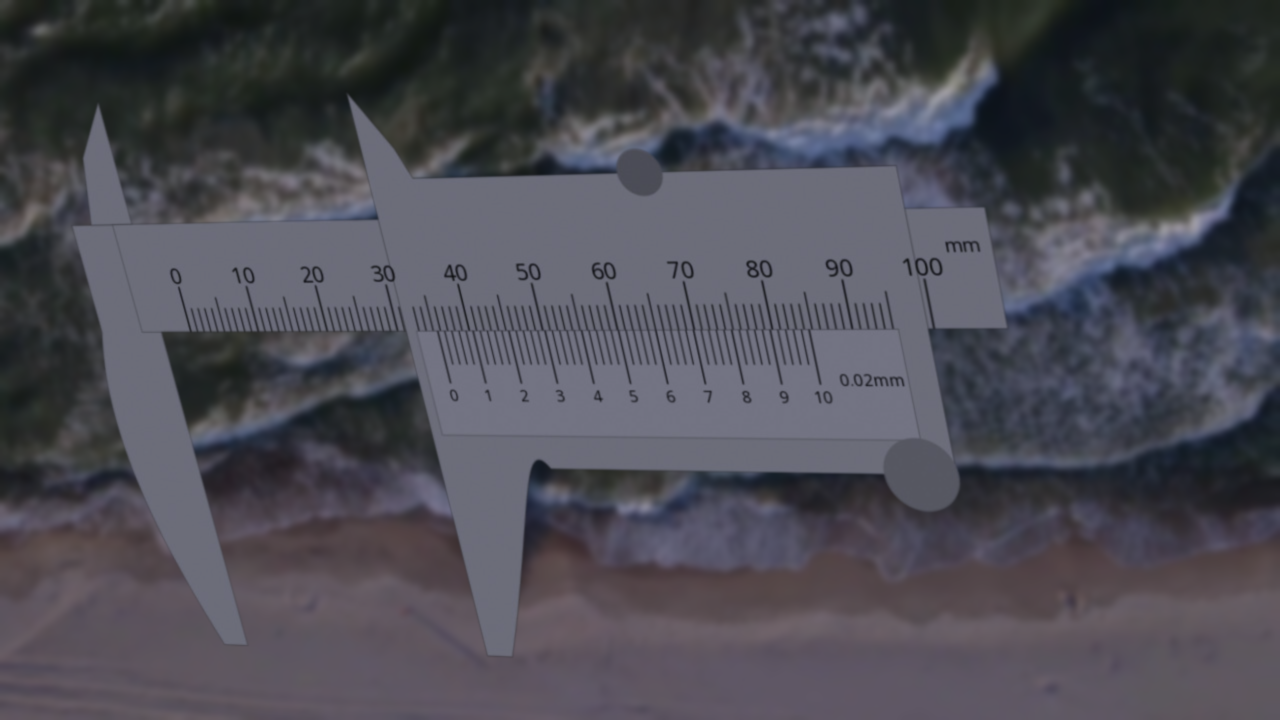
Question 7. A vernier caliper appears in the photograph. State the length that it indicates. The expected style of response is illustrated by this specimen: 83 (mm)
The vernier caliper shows 35.6 (mm)
